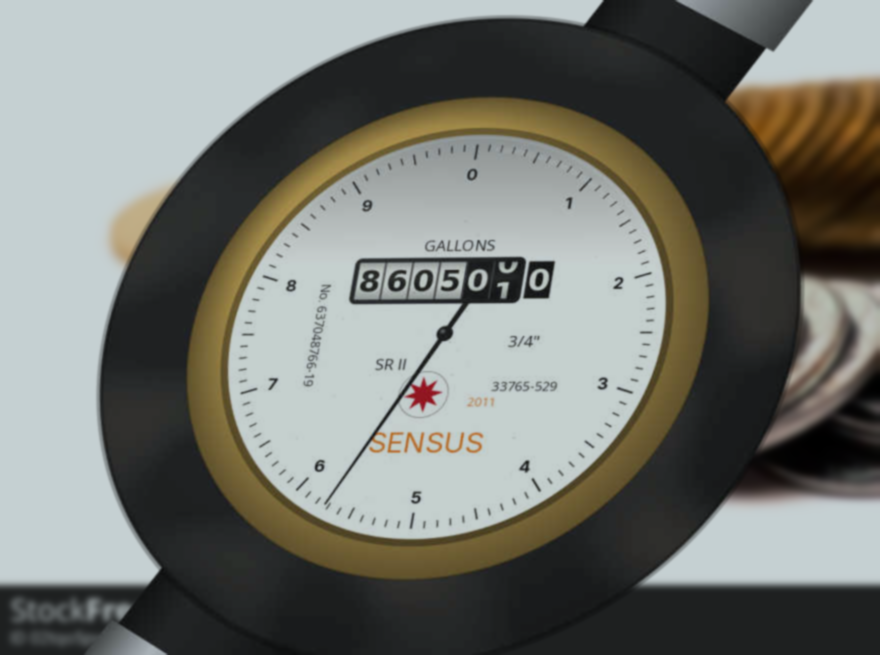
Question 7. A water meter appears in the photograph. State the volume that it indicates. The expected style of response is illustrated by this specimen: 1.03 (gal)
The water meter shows 8605005.7 (gal)
